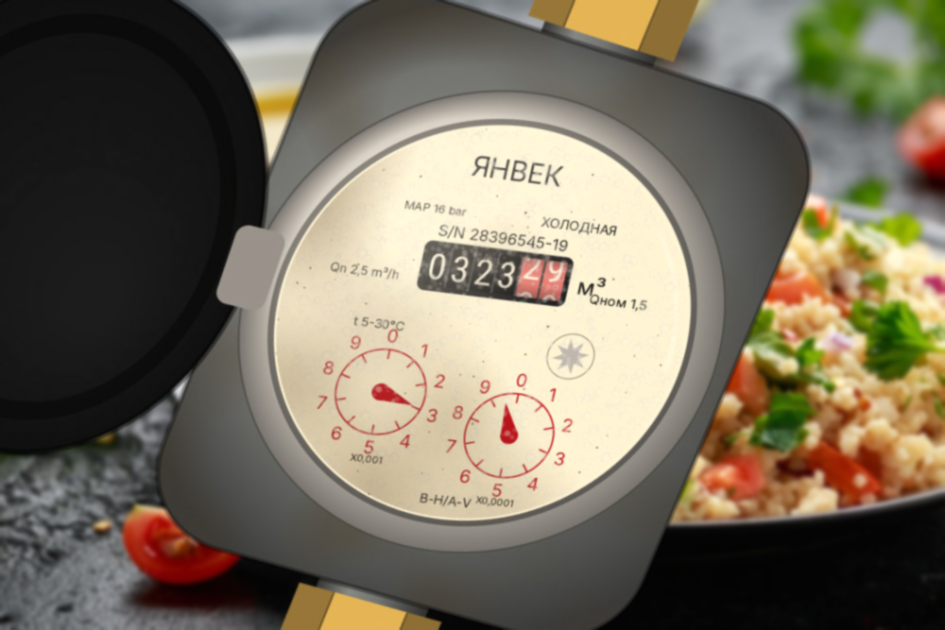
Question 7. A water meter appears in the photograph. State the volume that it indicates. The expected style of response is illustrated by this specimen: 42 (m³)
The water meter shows 323.2929 (m³)
